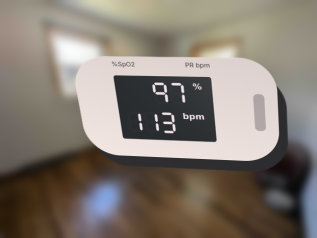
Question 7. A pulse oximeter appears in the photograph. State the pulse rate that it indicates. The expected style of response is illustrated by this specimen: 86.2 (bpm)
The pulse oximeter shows 113 (bpm)
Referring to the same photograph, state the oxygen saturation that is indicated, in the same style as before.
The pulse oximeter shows 97 (%)
